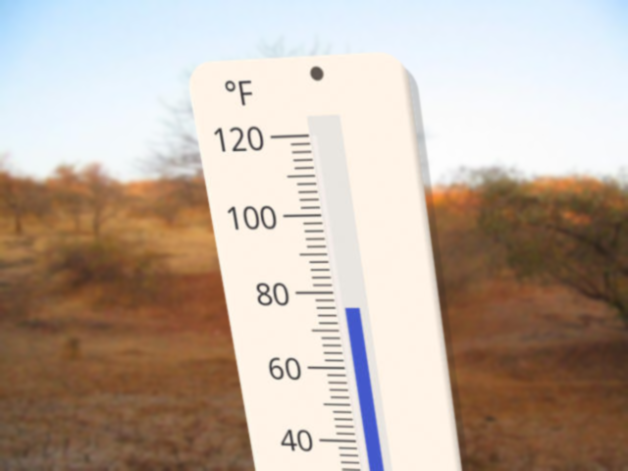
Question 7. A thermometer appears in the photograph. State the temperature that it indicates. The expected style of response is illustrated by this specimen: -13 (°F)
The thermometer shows 76 (°F)
